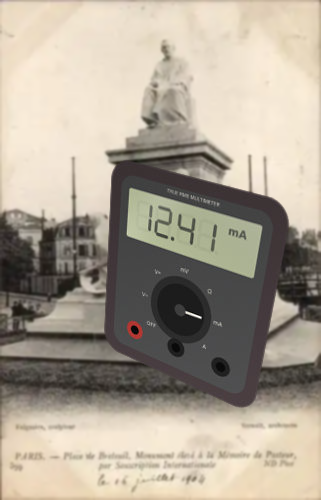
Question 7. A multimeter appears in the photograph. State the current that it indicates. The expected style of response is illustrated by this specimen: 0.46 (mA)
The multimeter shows 12.41 (mA)
